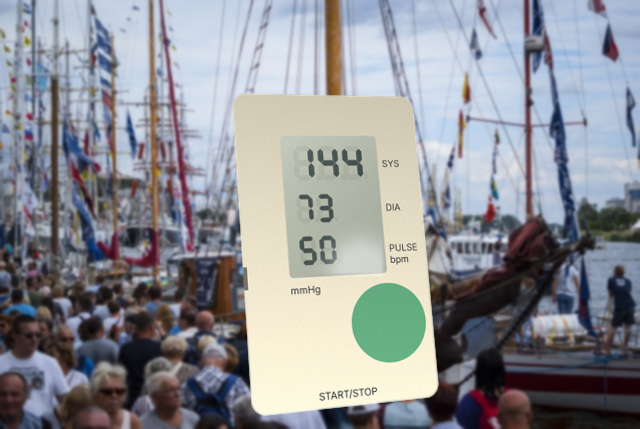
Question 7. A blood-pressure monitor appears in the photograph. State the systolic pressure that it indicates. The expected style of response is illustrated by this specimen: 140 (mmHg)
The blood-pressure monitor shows 144 (mmHg)
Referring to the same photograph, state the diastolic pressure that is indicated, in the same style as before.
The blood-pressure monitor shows 73 (mmHg)
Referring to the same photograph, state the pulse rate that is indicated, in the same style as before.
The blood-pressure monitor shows 50 (bpm)
